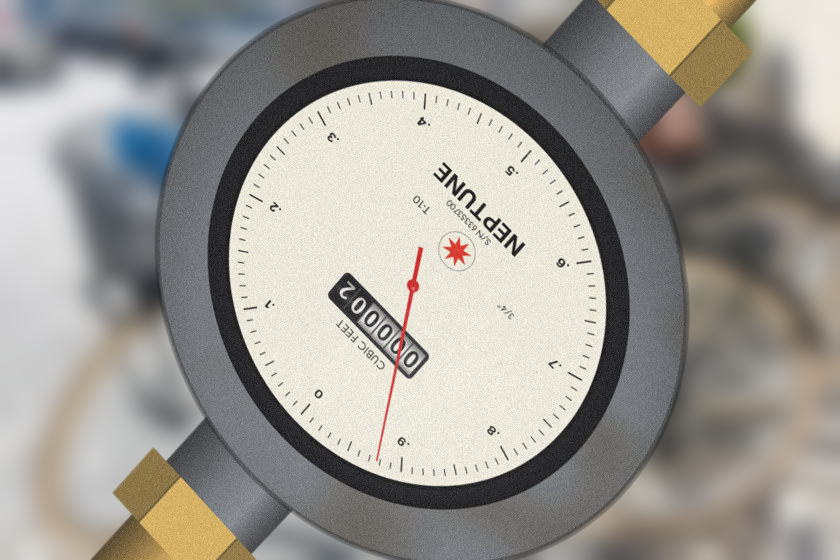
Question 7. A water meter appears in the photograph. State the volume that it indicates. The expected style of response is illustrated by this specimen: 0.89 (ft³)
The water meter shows 1.92 (ft³)
